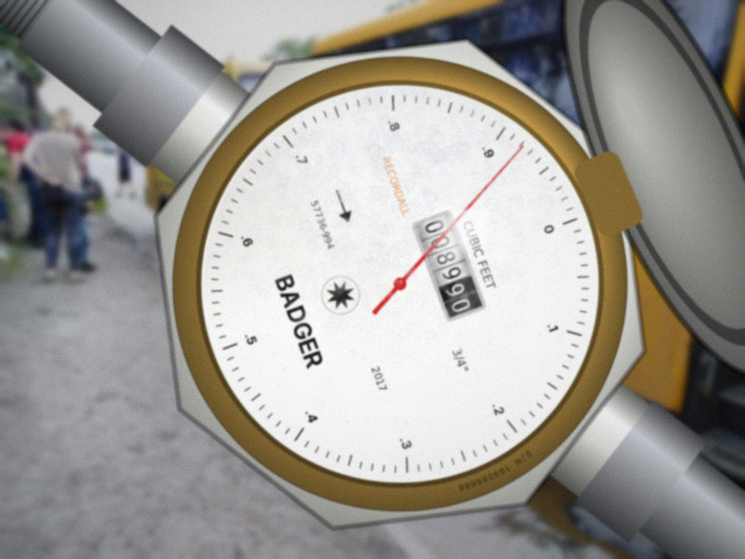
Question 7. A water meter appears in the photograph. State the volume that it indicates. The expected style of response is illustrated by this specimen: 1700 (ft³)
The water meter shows 8989.92 (ft³)
